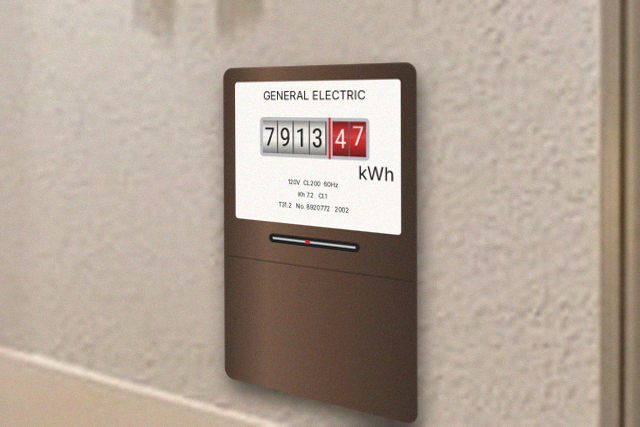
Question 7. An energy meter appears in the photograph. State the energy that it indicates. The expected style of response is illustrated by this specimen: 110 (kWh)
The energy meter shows 7913.47 (kWh)
